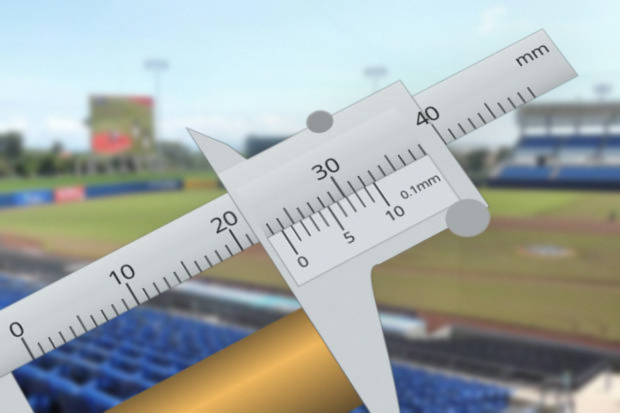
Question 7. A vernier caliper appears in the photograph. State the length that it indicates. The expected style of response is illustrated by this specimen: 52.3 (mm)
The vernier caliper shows 23.8 (mm)
